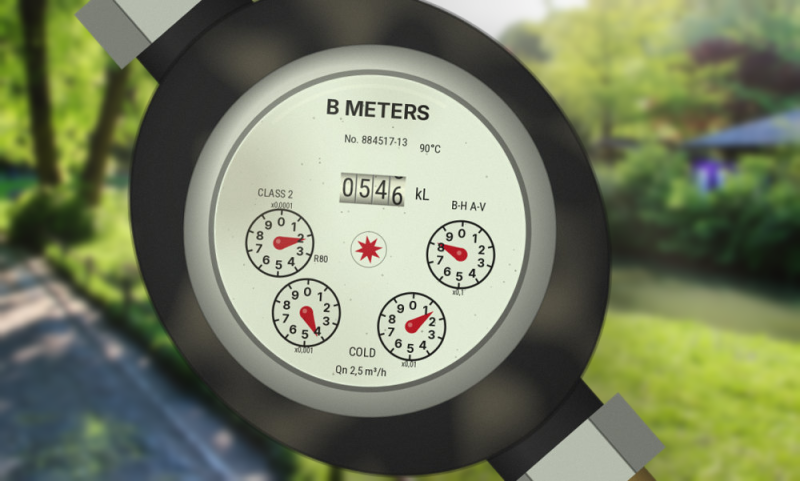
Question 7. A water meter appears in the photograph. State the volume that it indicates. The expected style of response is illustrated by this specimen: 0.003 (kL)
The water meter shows 545.8142 (kL)
